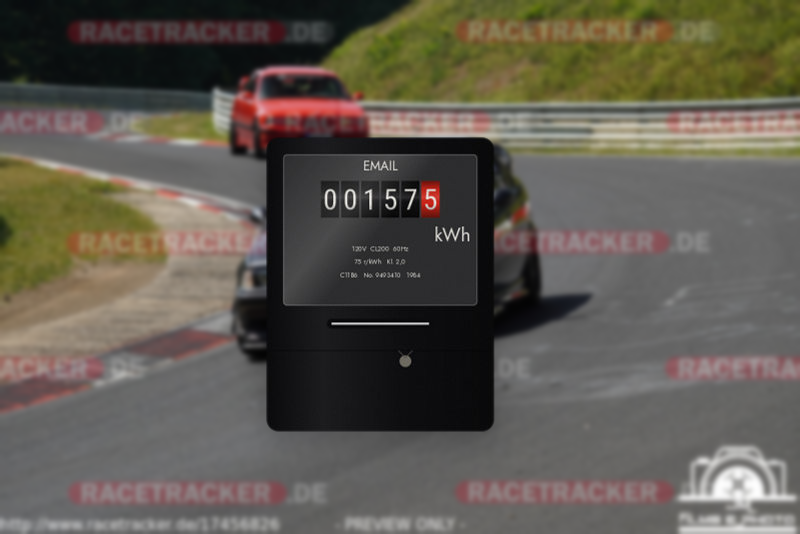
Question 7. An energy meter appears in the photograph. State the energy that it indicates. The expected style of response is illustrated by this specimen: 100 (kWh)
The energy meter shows 157.5 (kWh)
